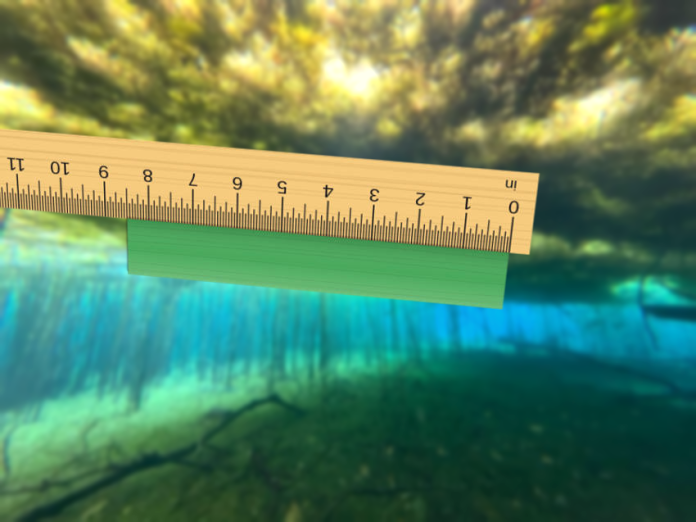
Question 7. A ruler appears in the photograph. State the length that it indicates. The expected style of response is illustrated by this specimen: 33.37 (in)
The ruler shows 8.5 (in)
